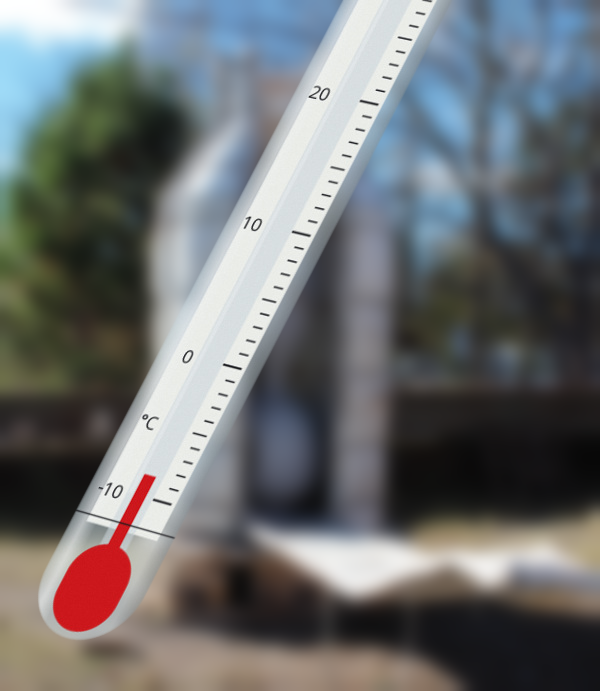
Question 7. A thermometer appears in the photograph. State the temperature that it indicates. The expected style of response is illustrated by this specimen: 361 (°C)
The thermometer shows -8.5 (°C)
